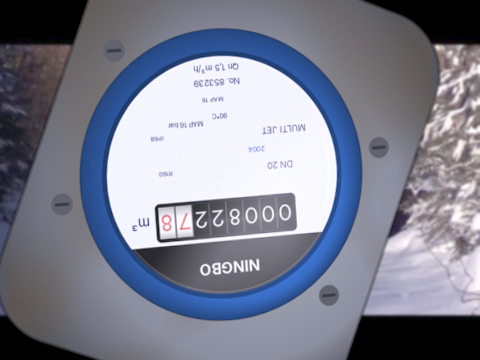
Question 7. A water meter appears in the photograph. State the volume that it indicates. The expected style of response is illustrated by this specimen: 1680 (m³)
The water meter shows 822.78 (m³)
